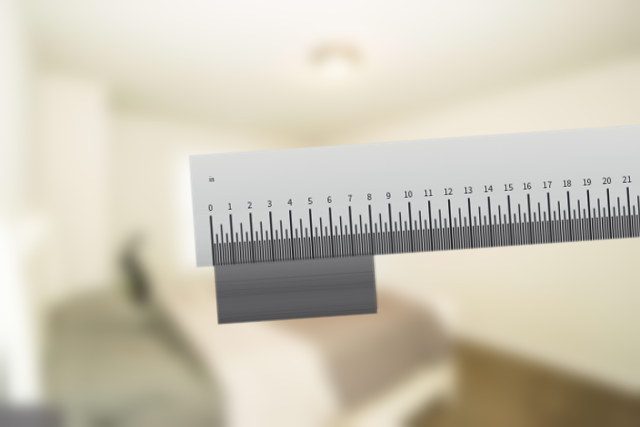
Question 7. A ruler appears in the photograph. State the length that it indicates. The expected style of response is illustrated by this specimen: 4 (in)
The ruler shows 8 (in)
